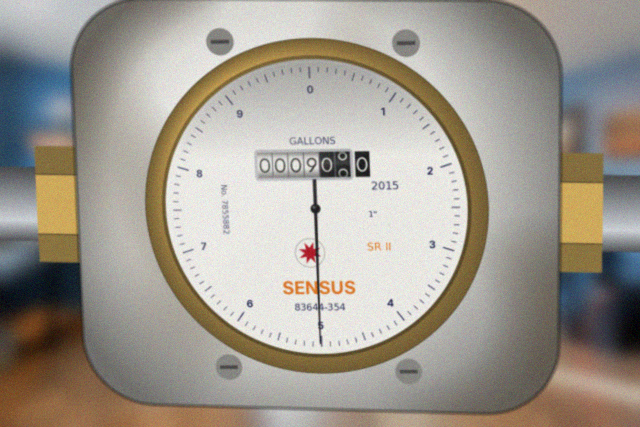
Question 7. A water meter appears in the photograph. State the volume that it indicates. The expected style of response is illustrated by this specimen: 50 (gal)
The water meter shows 9085.0 (gal)
